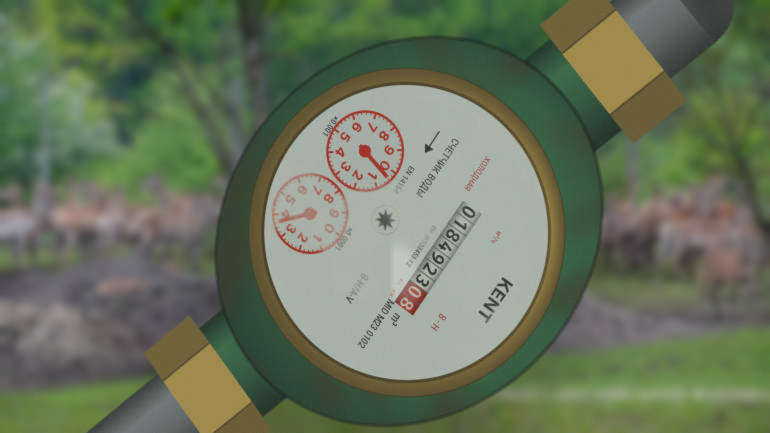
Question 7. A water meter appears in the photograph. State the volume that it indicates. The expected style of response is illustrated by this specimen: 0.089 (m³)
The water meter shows 184923.0803 (m³)
